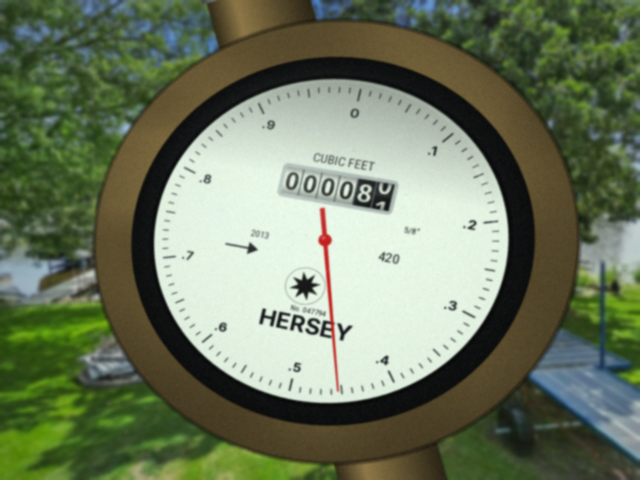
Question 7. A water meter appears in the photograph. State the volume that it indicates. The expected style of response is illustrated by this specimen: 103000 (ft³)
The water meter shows 80.45 (ft³)
